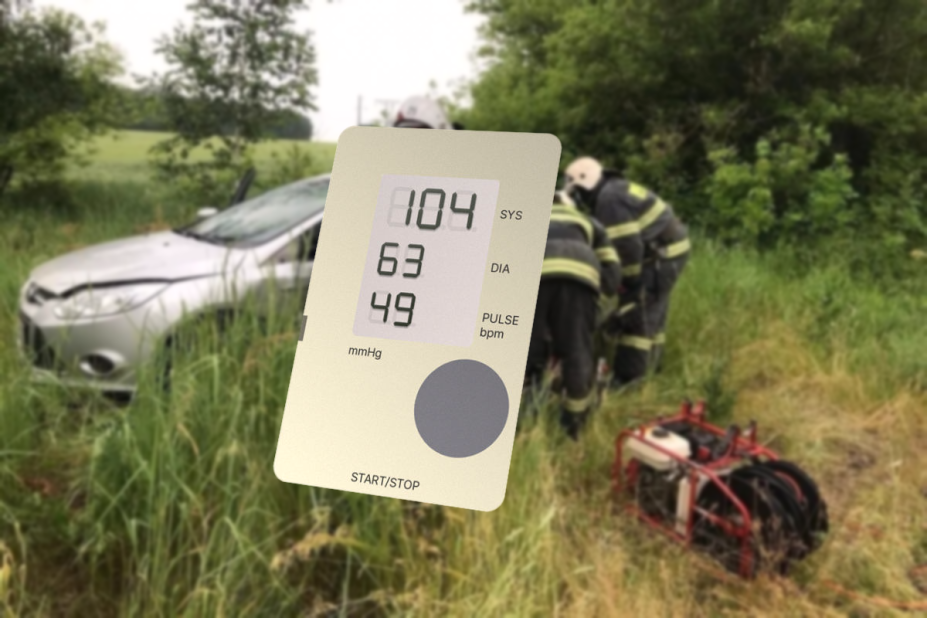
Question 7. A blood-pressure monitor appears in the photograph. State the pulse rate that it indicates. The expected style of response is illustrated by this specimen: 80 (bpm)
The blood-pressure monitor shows 49 (bpm)
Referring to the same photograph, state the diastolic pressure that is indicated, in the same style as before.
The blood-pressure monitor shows 63 (mmHg)
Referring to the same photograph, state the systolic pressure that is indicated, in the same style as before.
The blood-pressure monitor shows 104 (mmHg)
